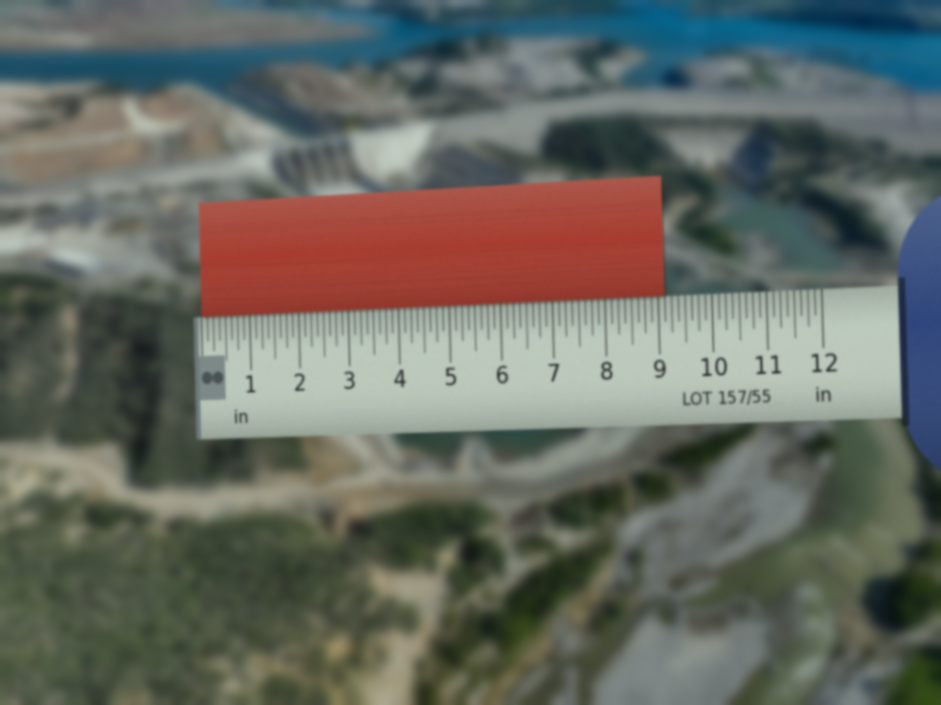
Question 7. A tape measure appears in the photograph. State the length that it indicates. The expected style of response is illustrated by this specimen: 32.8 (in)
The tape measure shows 9.125 (in)
